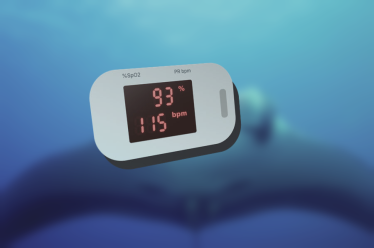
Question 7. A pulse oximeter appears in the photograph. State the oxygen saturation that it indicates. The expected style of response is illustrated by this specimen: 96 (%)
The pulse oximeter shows 93 (%)
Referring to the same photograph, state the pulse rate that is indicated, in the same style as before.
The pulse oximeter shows 115 (bpm)
